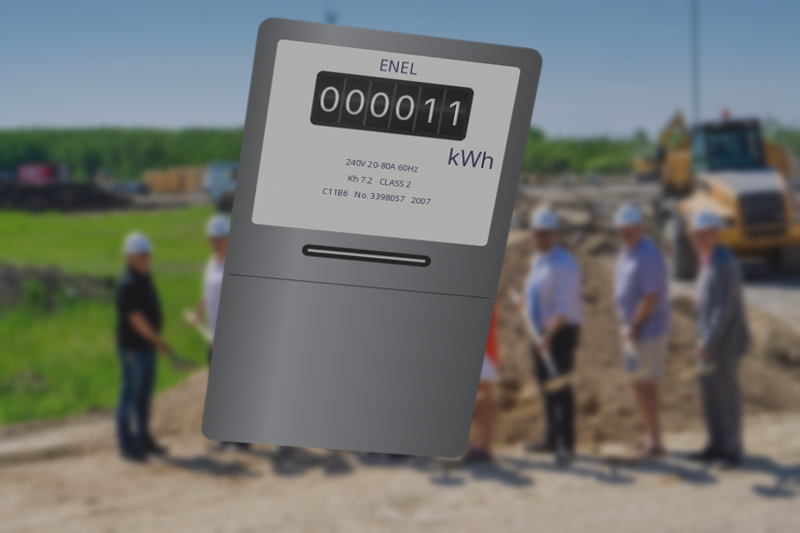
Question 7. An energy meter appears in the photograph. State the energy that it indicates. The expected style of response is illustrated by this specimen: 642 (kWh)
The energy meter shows 11 (kWh)
